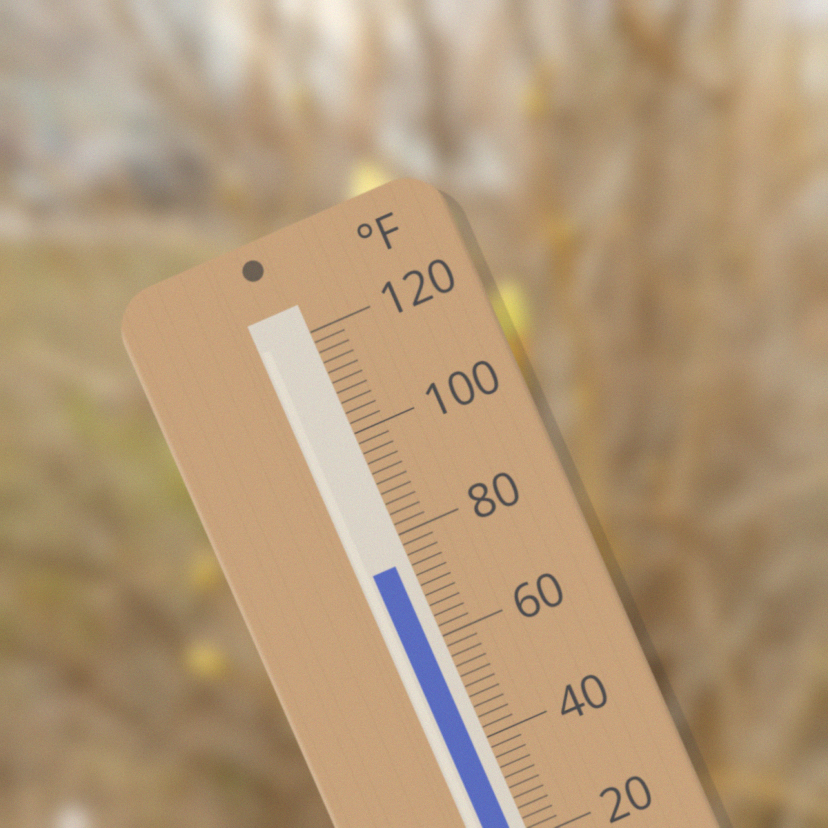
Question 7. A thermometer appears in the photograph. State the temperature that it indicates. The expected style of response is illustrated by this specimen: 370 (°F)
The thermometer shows 75 (°F)
